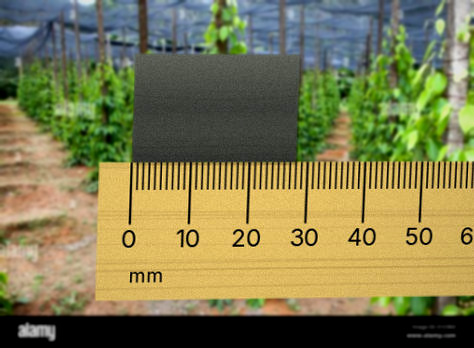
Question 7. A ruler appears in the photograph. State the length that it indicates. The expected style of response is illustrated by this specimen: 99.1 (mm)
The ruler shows 28 (mm)
